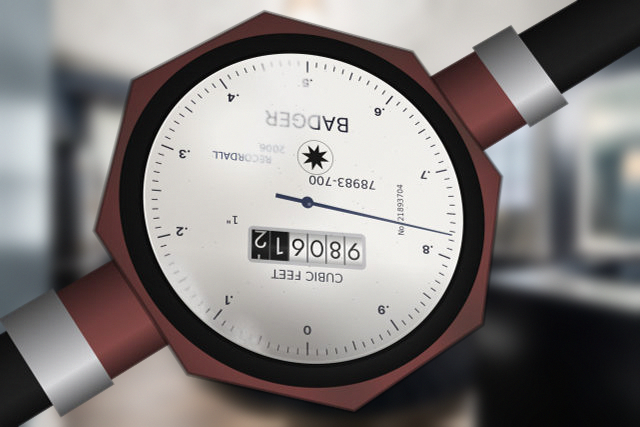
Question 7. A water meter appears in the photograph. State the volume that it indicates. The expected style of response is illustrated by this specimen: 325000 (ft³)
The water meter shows 980611.77 (ft³)
